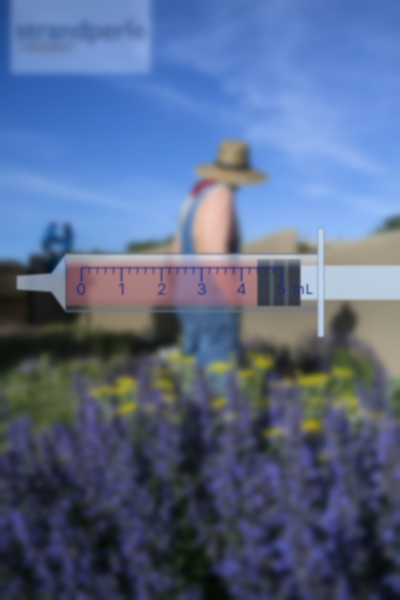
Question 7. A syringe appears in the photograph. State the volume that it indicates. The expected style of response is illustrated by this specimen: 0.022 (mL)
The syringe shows 4.4 (mL)
